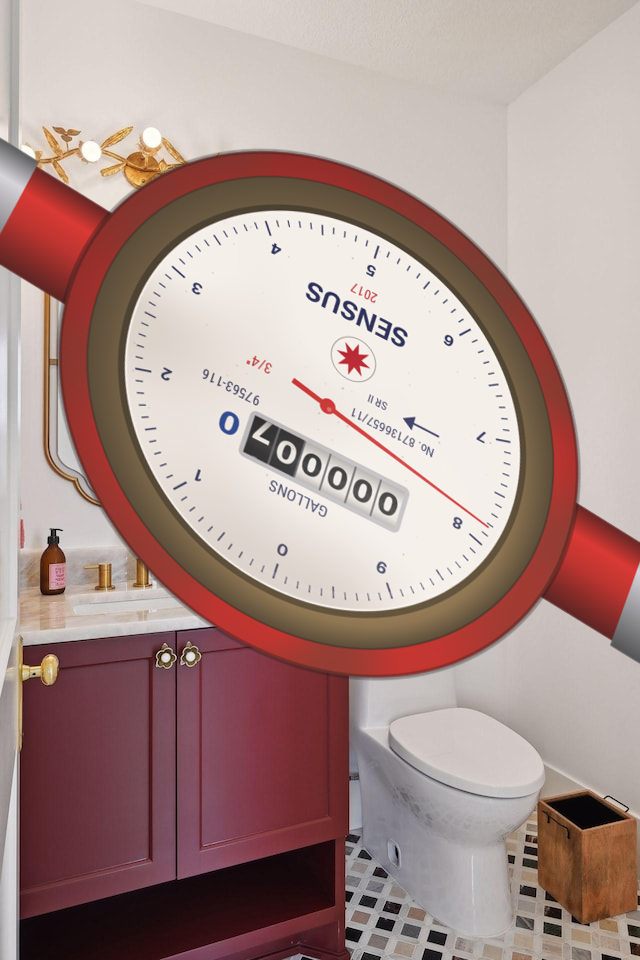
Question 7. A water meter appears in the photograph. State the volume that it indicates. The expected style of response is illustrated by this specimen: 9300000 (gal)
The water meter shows 67.8 (gal)
